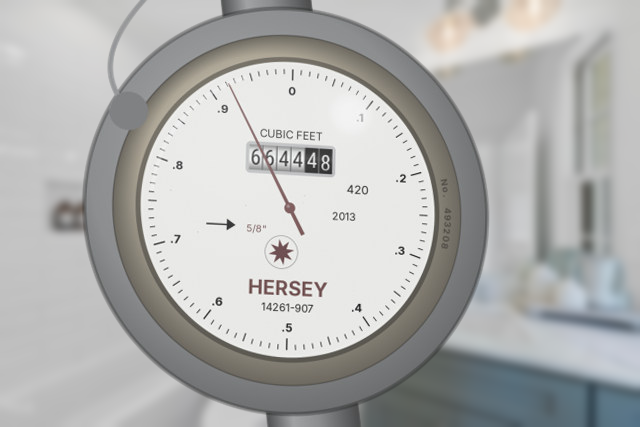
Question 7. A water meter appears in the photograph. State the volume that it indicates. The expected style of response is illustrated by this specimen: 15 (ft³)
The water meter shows 664447.92 (ft³)
